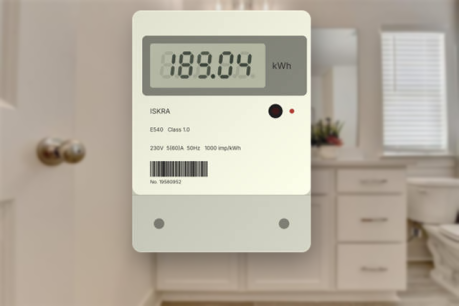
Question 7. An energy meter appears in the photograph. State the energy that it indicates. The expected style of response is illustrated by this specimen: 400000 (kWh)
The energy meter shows 189.04 (kWh)
